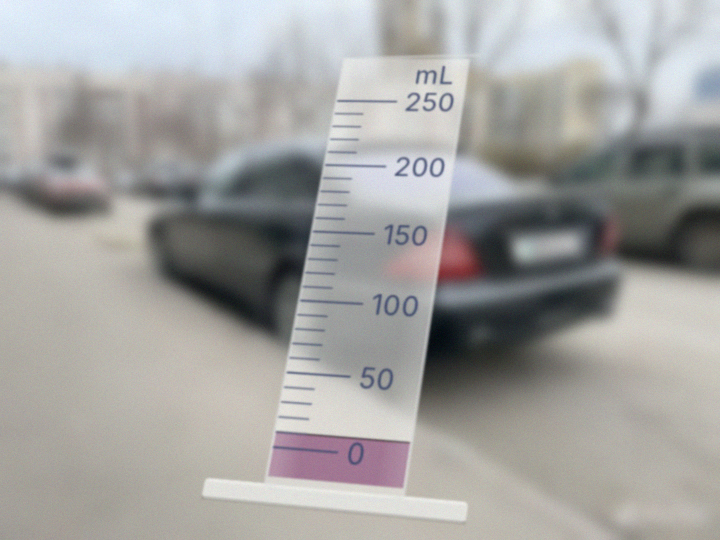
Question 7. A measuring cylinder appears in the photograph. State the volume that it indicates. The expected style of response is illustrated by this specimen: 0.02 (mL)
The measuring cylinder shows 10 (mL)
